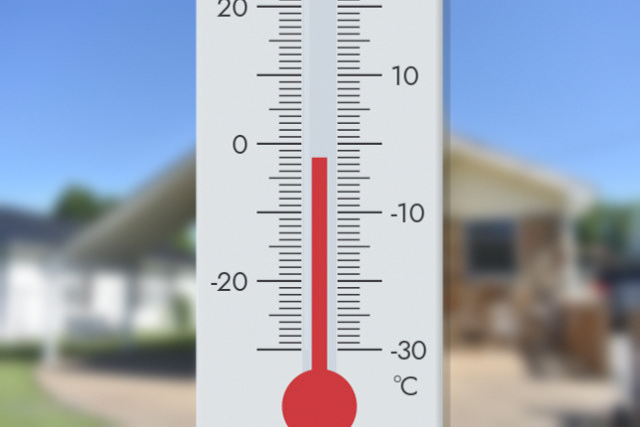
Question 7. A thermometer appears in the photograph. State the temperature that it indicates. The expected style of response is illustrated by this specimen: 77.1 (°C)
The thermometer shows -2 (°C)
